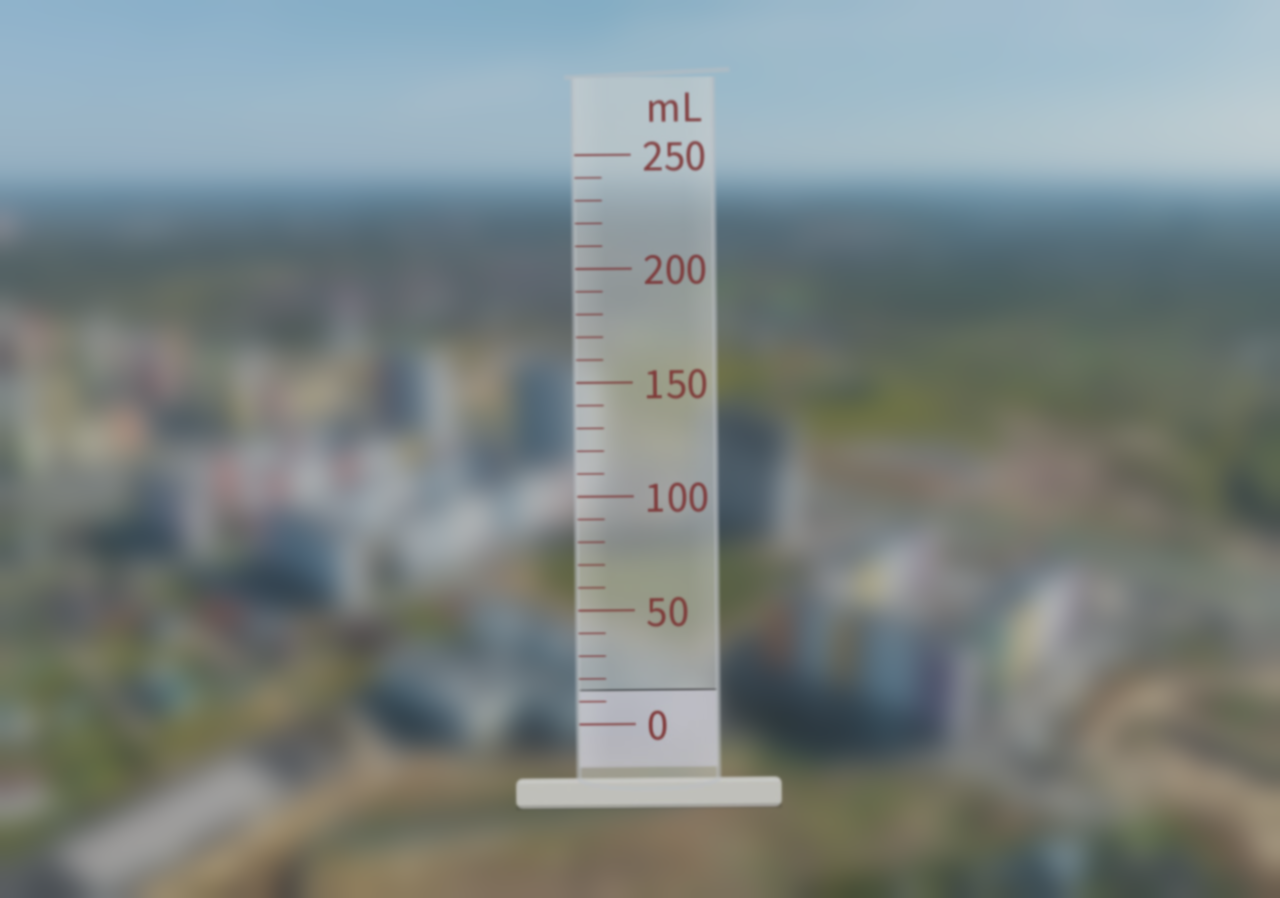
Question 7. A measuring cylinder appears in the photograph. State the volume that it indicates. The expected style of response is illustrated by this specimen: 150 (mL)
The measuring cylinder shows 15 (mL)
